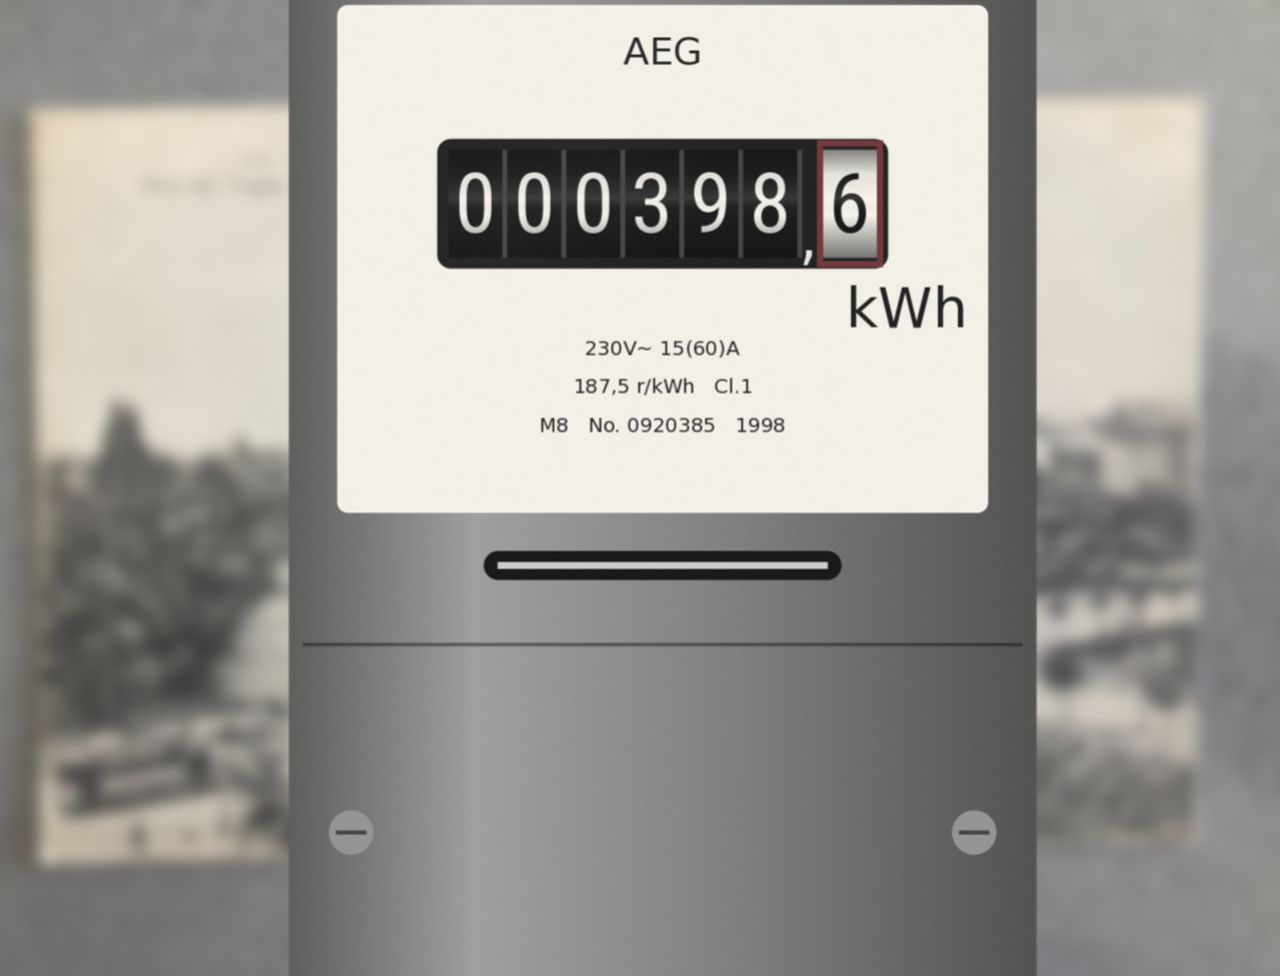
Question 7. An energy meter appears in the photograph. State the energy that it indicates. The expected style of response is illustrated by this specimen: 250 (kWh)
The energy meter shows 398.6 (kWh)
